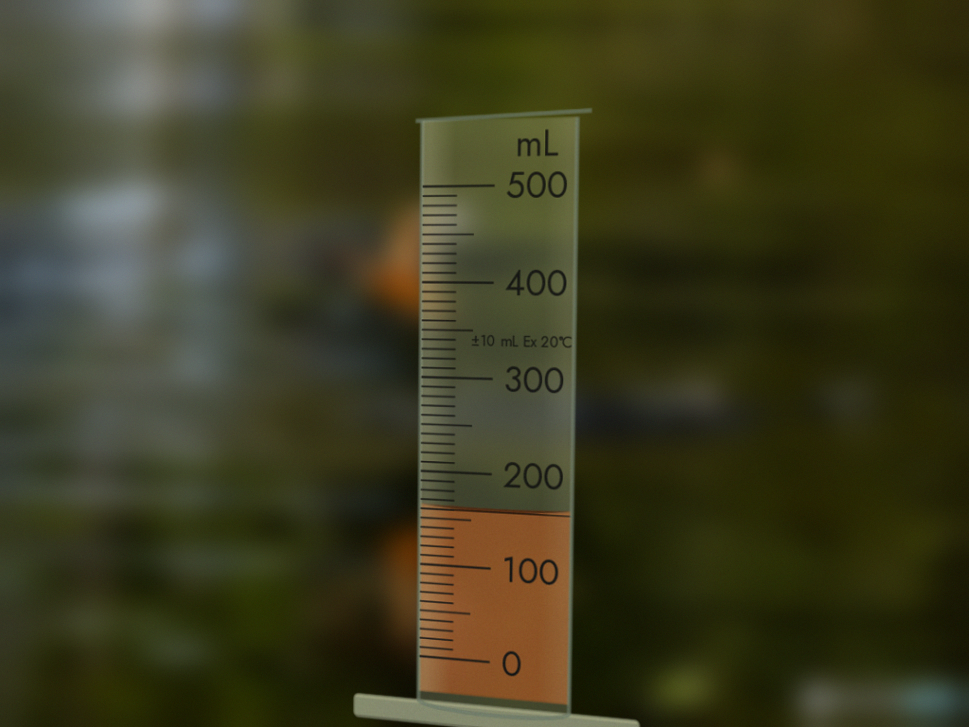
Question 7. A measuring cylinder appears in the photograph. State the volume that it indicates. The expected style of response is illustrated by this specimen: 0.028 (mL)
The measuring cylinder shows 160 (mL)
